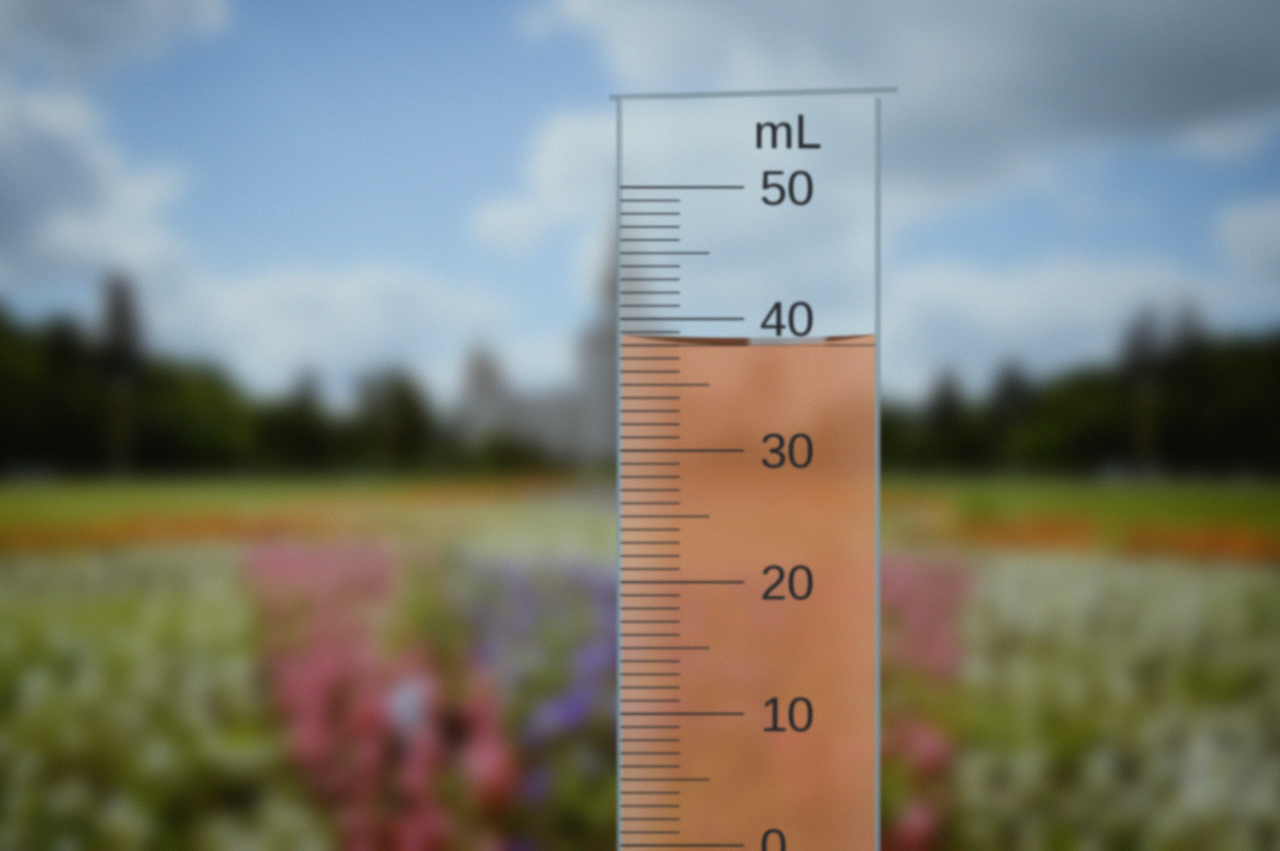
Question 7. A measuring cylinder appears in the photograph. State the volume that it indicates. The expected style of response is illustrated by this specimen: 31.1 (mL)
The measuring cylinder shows 38 (mL)
